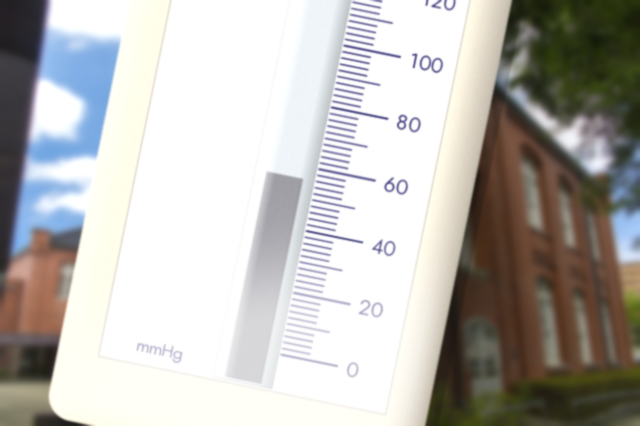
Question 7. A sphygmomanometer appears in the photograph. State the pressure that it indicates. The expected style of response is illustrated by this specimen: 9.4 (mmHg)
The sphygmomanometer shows 56 (mmHg)
